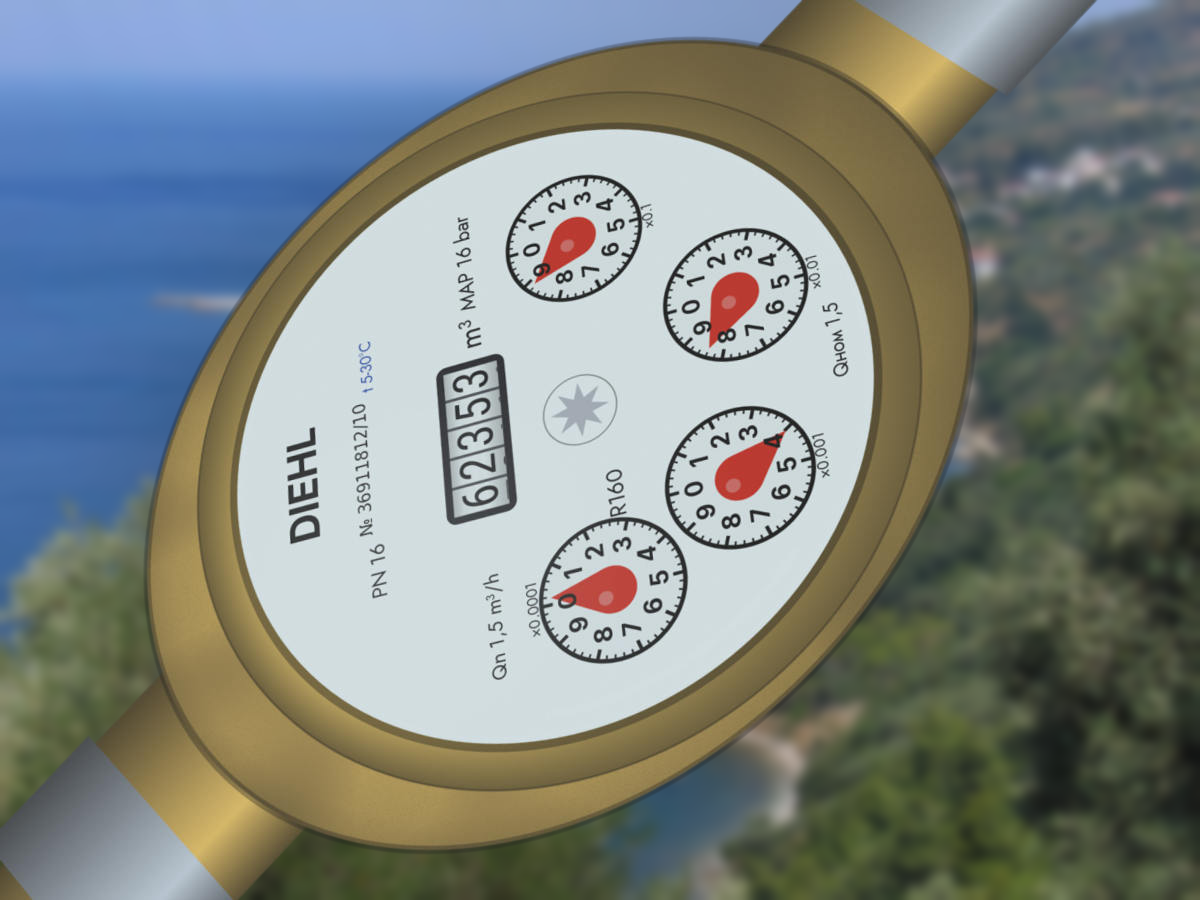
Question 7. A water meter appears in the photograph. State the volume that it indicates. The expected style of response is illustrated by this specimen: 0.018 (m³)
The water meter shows 62353.8840 (m³)
